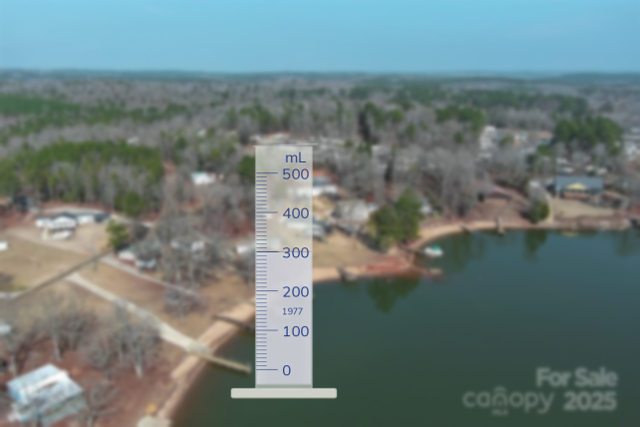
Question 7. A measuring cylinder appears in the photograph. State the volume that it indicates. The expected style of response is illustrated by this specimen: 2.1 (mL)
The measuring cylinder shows 300 (mL)
